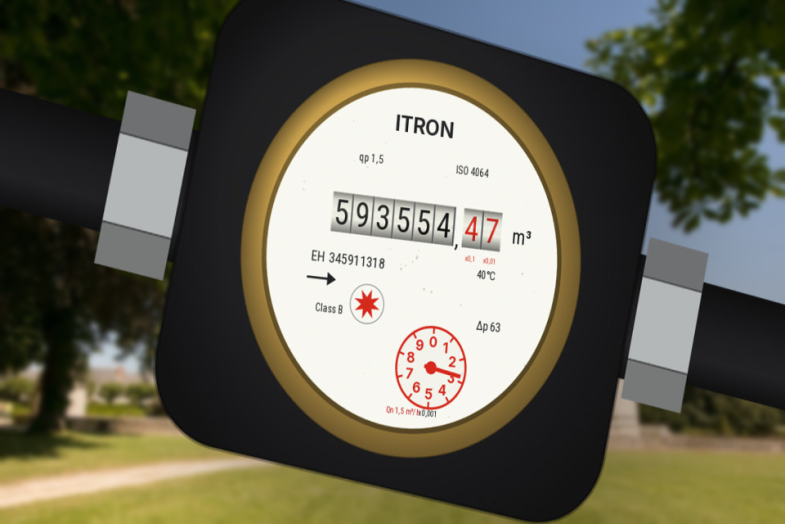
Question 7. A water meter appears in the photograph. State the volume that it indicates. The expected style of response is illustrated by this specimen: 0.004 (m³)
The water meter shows 593554.472 (m³)
